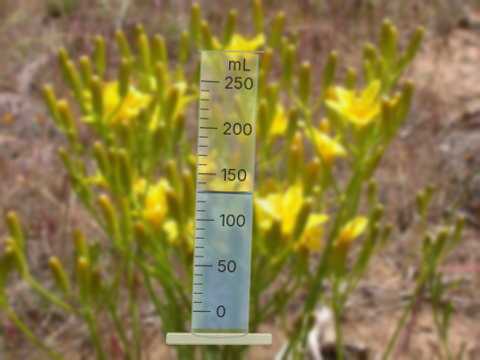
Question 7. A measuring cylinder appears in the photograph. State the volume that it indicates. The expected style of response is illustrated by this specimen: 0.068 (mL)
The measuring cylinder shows 130 (mL)
